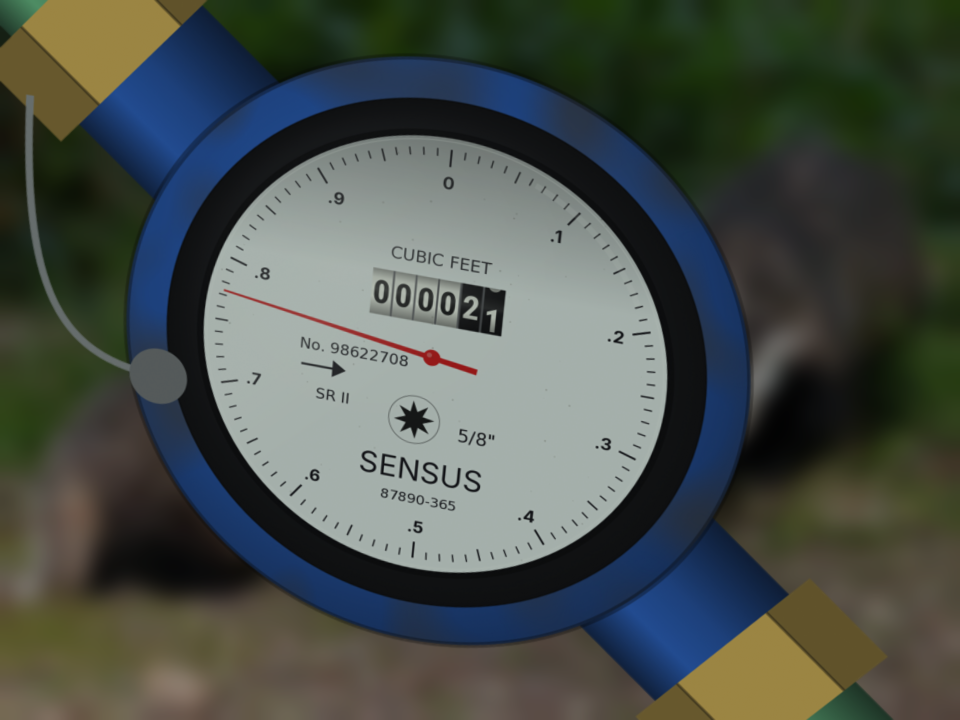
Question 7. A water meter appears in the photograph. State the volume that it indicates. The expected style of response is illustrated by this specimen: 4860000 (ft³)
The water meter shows 20.77 (ft³)
